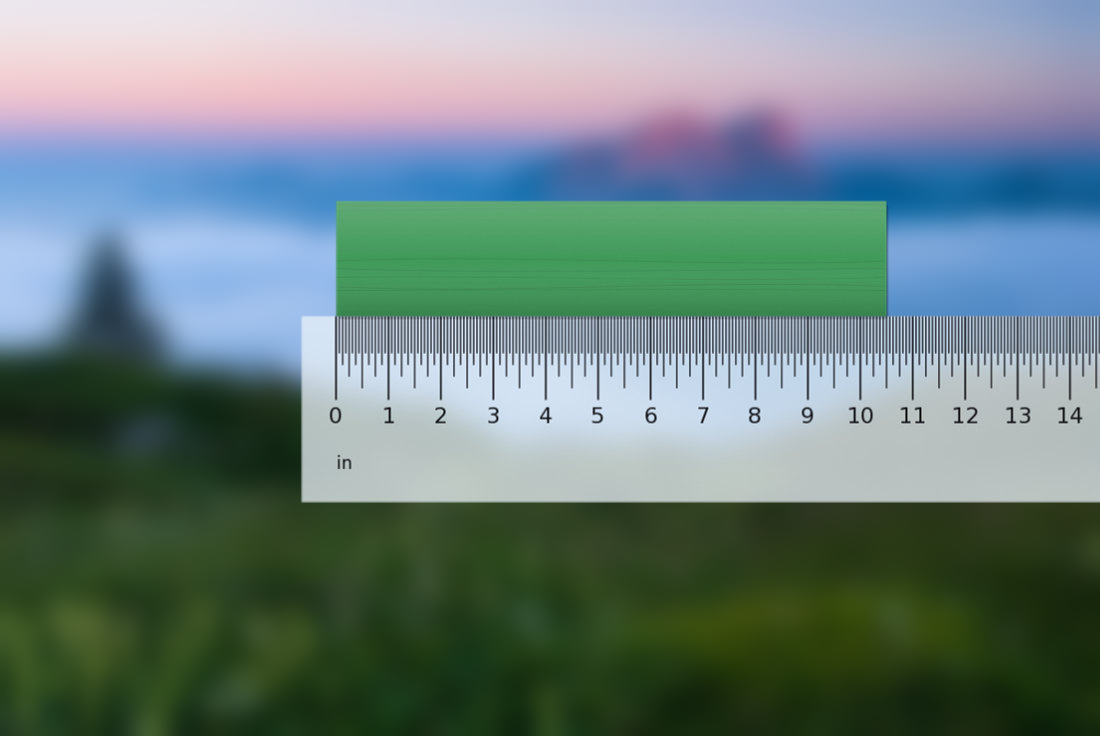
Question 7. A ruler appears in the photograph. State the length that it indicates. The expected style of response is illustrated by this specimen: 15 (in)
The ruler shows 10.5 (in)
